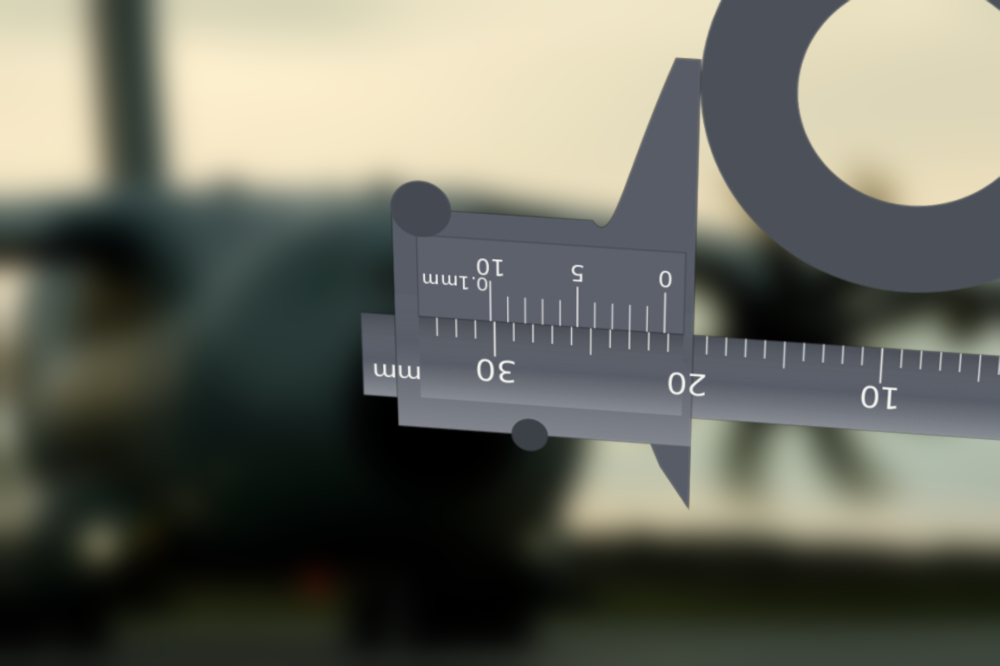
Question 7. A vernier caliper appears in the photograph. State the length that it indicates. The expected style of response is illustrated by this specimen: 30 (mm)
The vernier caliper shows 21.2 (mm)
